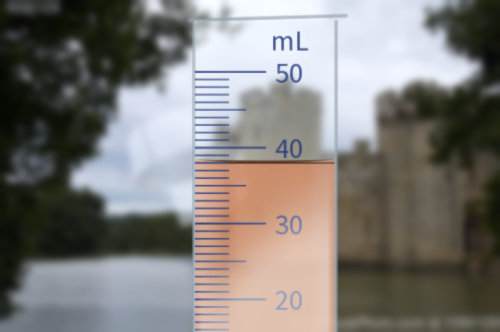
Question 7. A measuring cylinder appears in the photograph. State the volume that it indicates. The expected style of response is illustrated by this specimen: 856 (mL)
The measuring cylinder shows 38 (mL)
